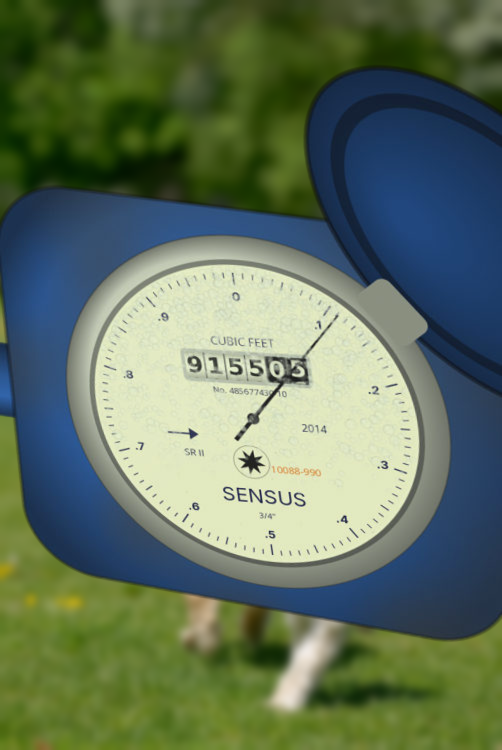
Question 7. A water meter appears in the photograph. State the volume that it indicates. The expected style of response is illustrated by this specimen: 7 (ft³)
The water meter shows 915505.11 (ft³)
